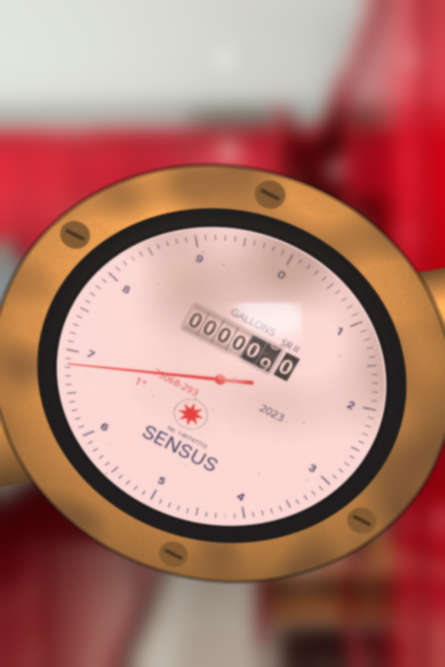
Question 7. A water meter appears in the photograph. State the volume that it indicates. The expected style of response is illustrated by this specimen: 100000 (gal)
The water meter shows 86.8 (gal)
